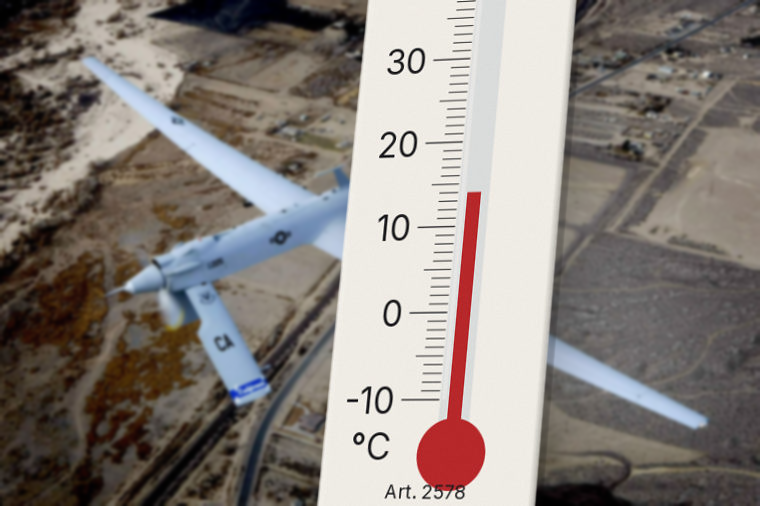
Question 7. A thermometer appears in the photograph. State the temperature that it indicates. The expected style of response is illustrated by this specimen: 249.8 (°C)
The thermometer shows 14 (°C)
